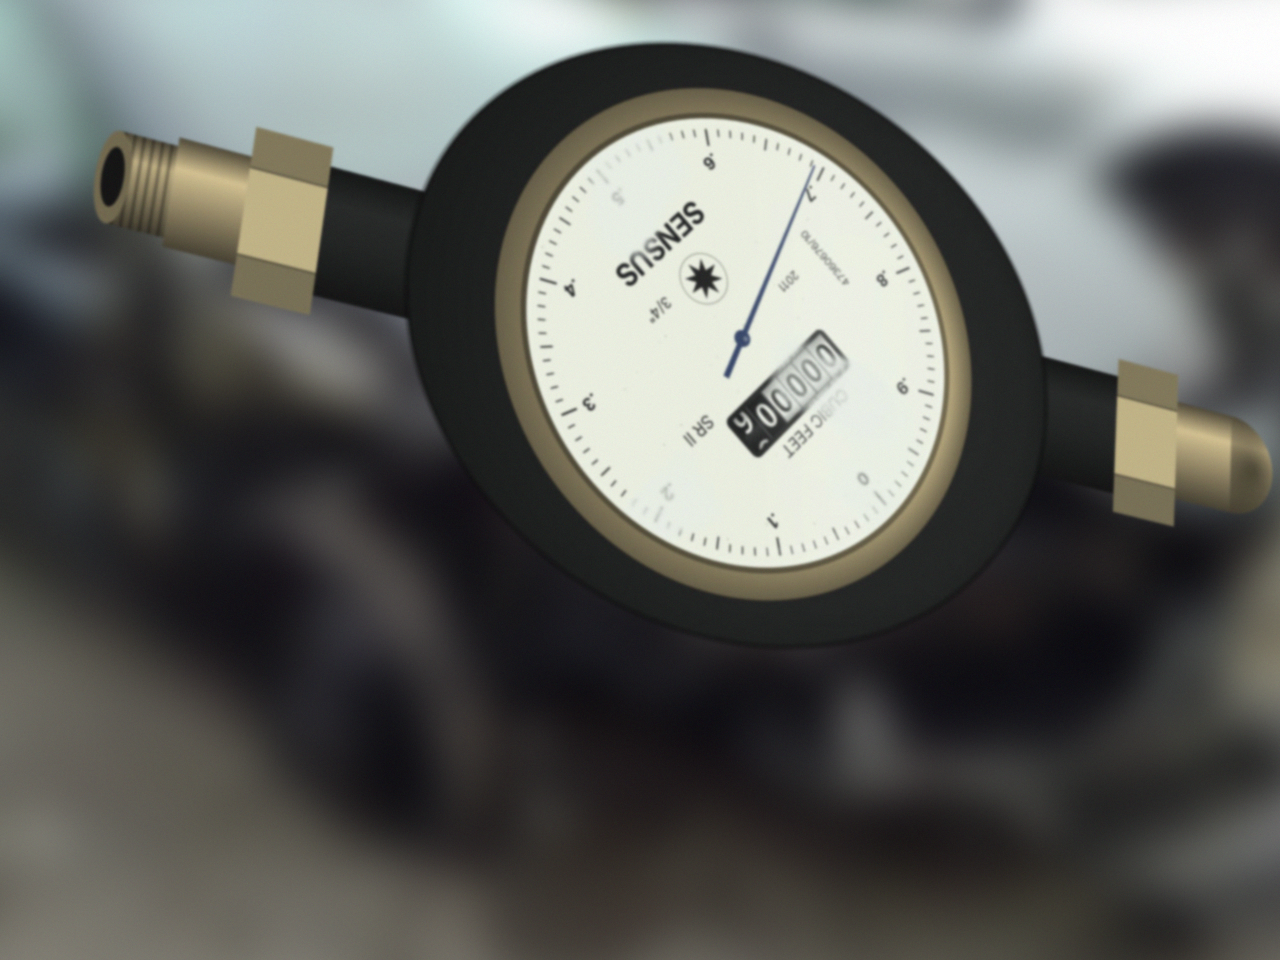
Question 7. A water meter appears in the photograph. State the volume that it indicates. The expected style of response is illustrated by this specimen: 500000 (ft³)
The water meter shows 5.69 (ft³)
